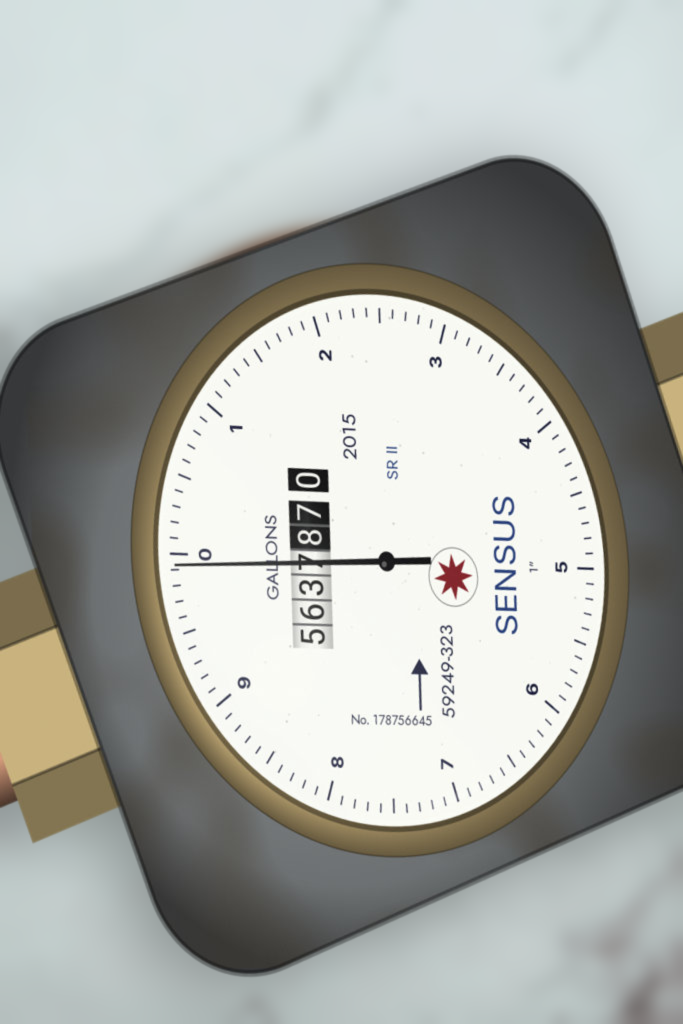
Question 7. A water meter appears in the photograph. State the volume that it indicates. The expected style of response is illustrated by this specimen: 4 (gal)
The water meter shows 5637869.9 (gal)
